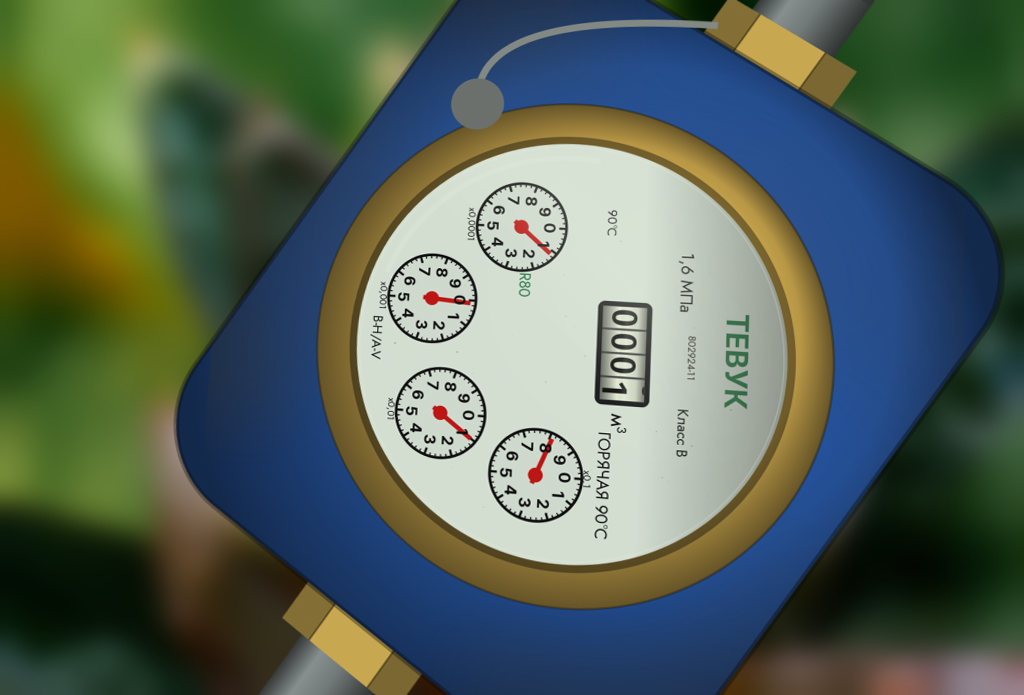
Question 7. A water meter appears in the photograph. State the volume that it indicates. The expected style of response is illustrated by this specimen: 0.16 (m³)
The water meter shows 0.8101 (m³)
